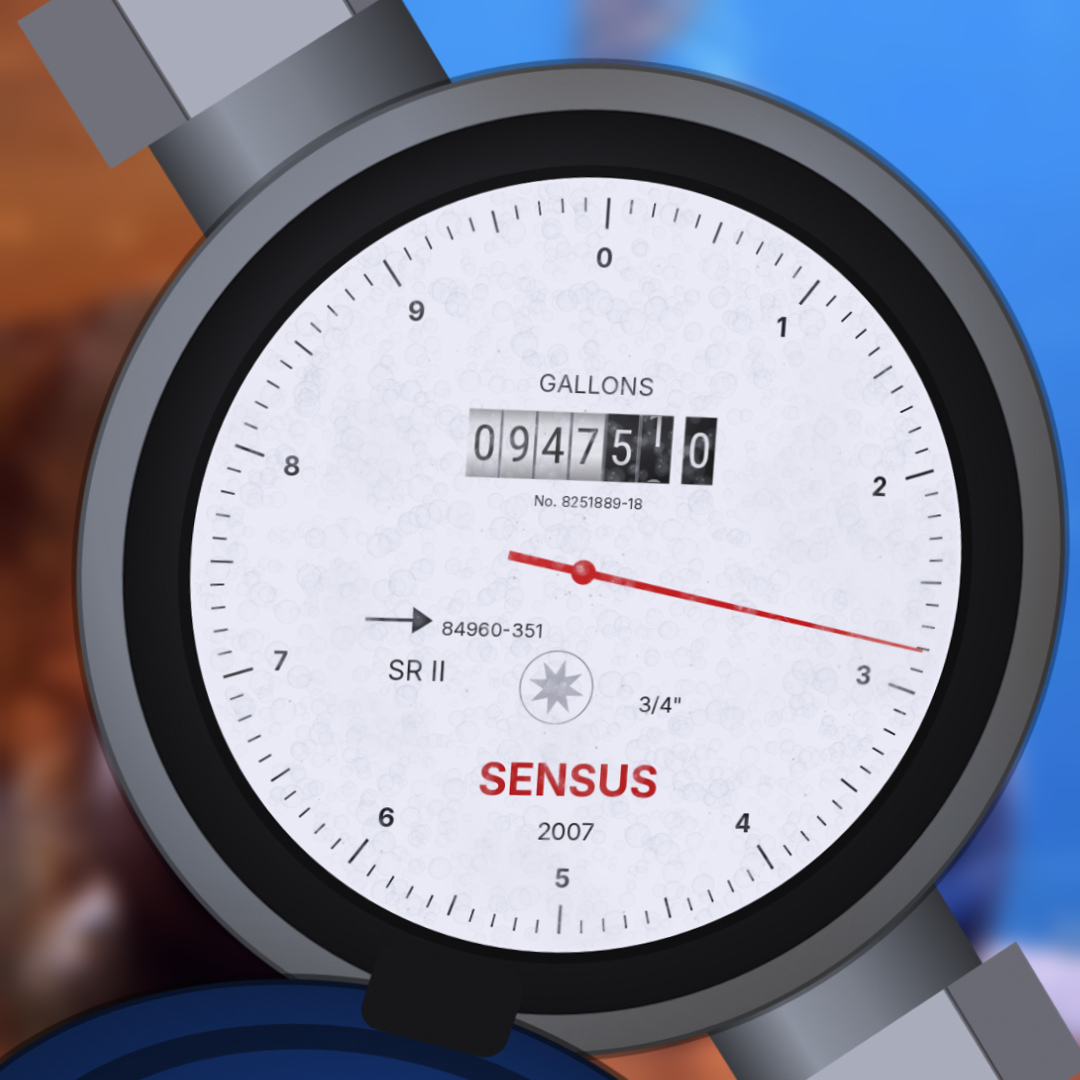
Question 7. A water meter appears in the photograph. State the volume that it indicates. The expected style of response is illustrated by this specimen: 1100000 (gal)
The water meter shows 947512.8 (gal)
